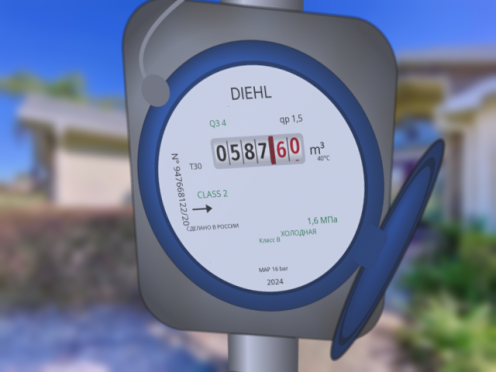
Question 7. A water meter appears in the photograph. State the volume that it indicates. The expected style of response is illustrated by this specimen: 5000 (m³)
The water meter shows 587.60 (m³)
